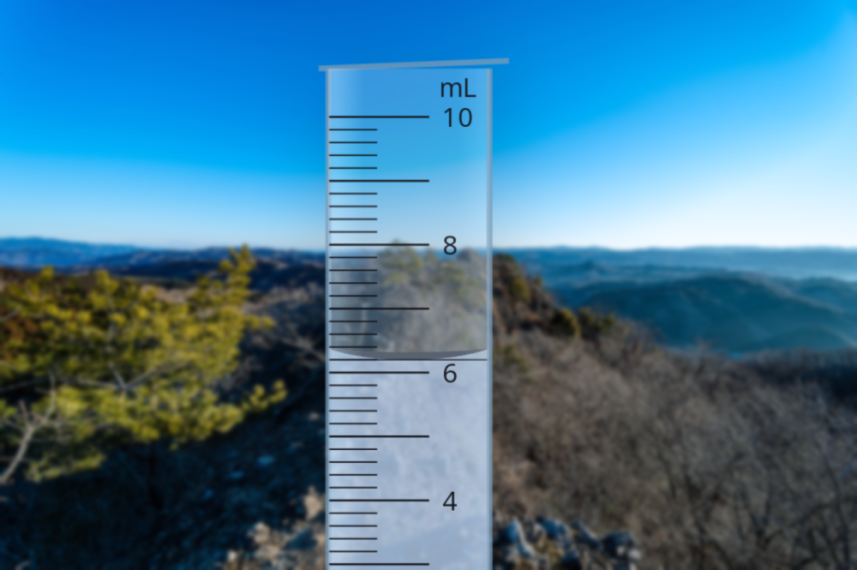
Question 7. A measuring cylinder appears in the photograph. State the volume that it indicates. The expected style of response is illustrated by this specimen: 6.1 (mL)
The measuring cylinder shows 6.2 (mL)
